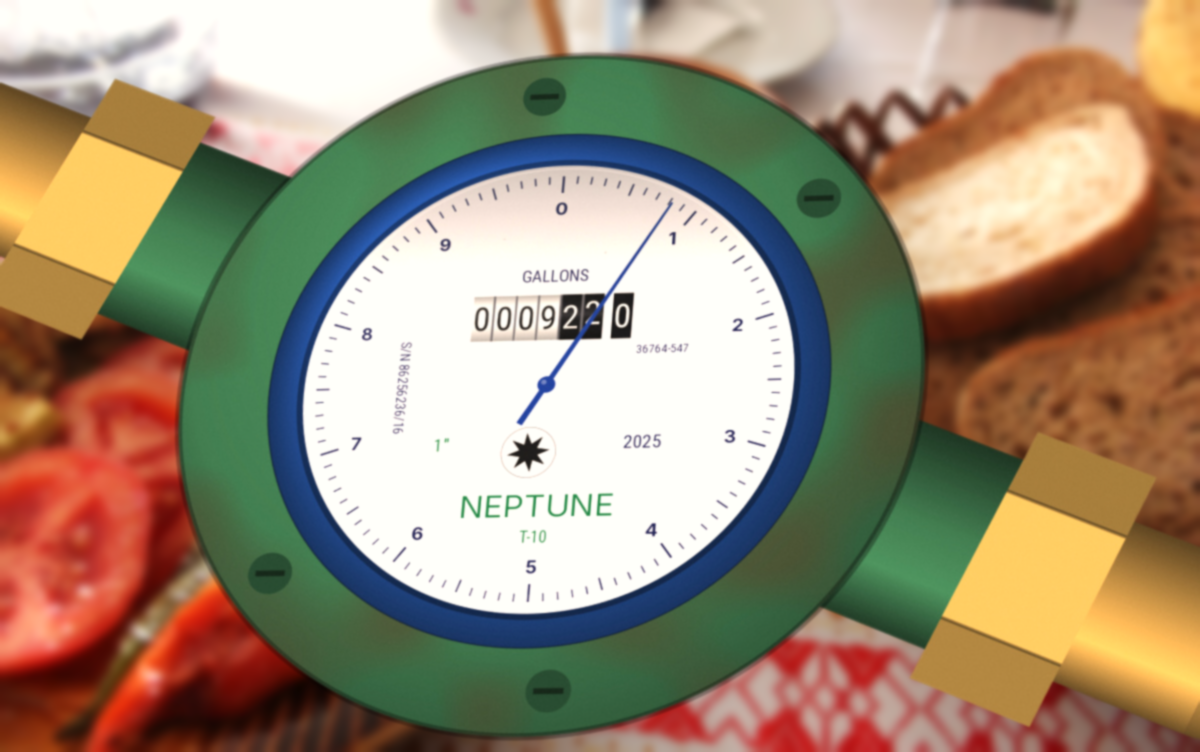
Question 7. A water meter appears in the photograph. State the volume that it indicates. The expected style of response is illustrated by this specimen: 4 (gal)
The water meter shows 9220.8 (gal)
